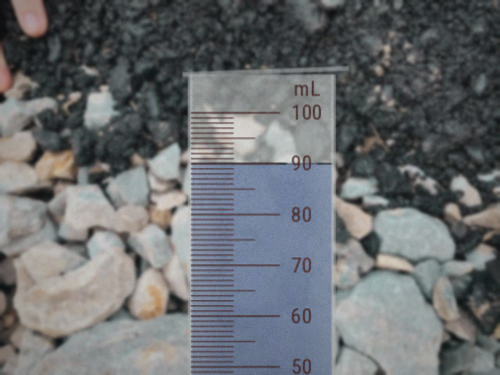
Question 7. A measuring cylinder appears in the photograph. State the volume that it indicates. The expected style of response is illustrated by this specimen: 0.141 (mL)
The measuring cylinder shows 90 (mL)
